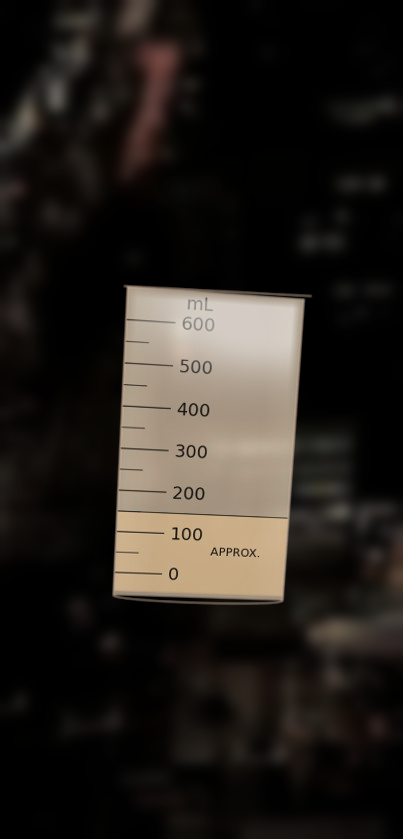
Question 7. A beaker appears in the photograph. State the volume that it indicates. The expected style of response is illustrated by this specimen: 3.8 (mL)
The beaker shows 150 (mL)
